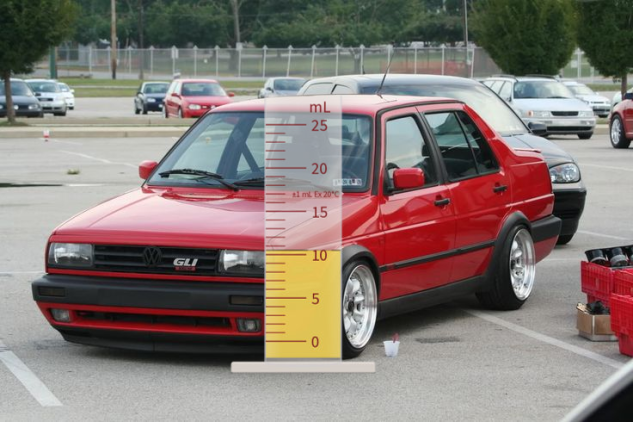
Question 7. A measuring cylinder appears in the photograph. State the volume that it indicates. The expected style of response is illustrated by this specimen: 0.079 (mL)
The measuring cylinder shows 10.5 (mL)
